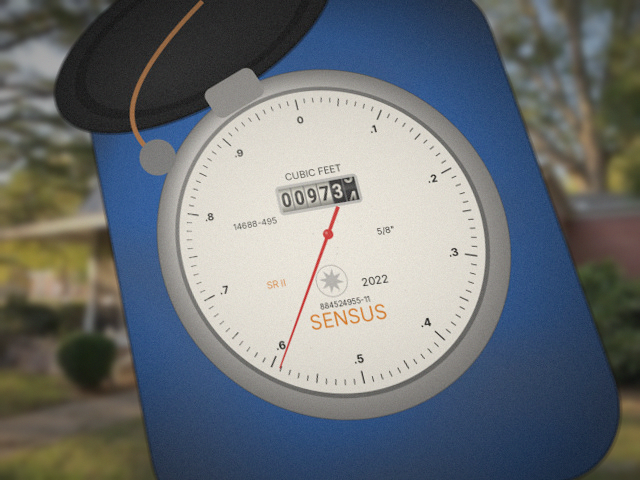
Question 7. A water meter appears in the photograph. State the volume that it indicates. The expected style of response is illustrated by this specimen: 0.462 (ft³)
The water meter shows 9733.59 (ft³)
